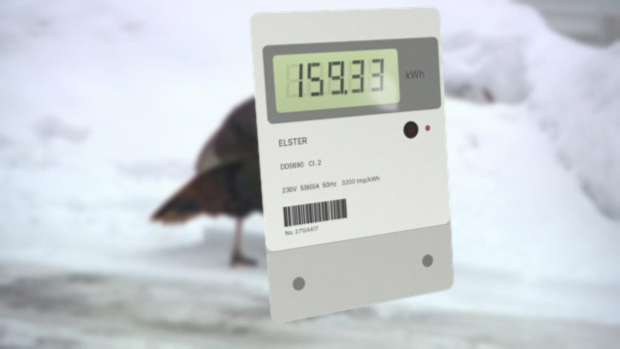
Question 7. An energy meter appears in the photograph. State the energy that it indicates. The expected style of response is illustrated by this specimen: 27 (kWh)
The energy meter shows 159.33 (kWh)
